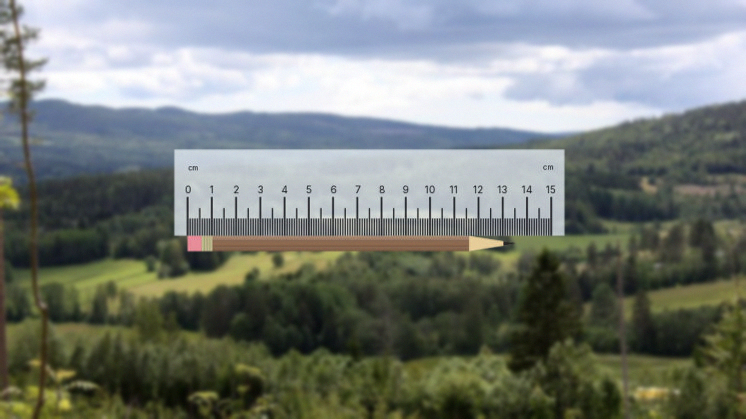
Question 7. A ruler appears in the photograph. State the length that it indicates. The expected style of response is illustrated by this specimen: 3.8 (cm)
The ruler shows 13.5 (cm)
